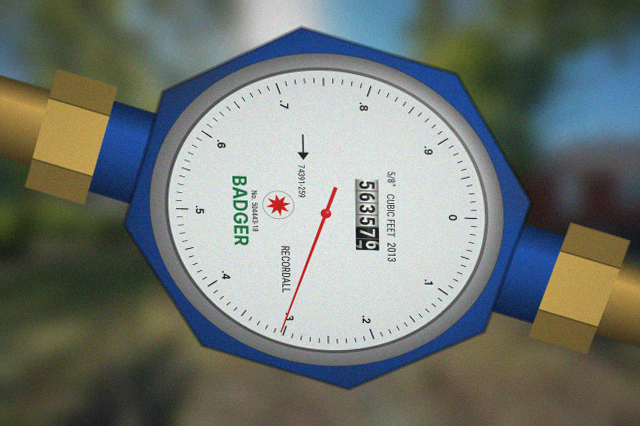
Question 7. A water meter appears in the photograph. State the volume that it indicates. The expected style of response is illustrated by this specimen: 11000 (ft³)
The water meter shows 563576.30 (ft³)
